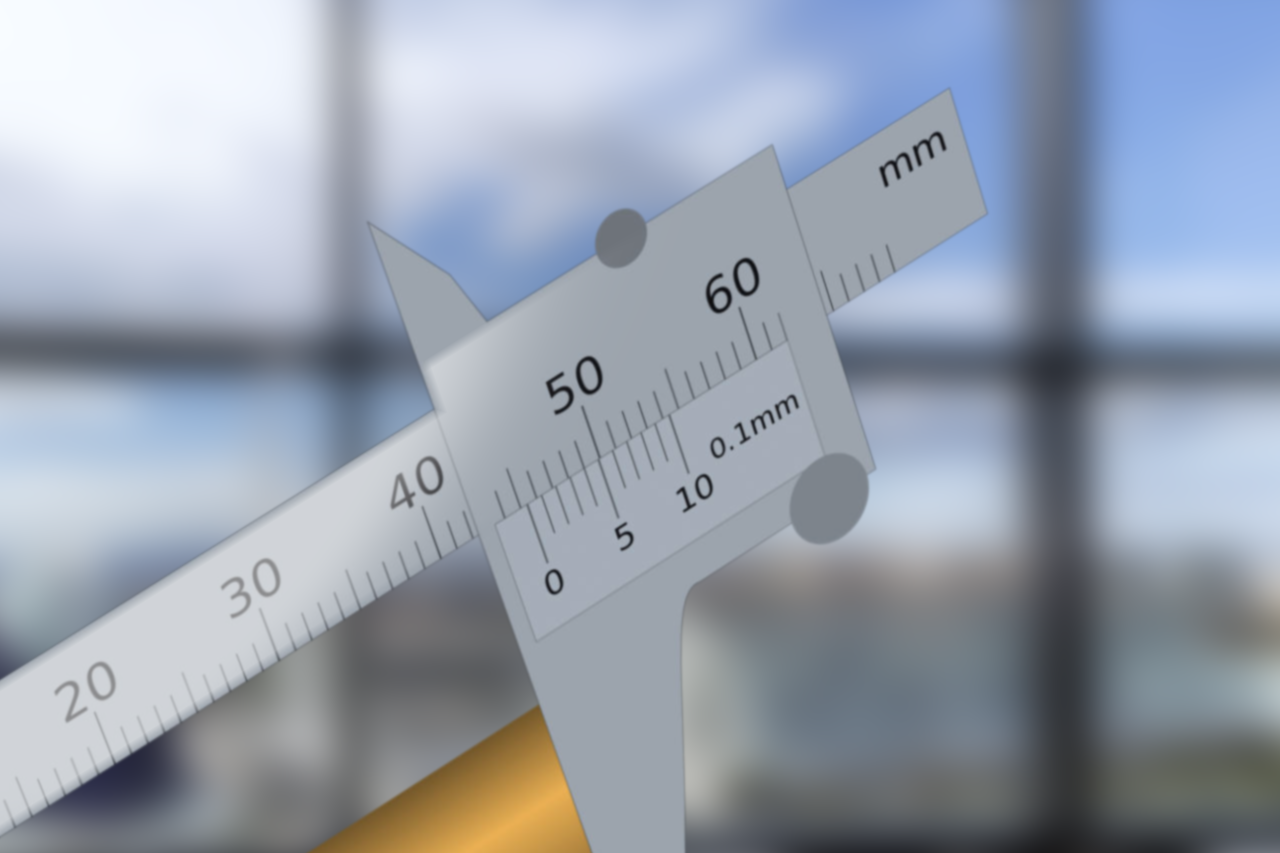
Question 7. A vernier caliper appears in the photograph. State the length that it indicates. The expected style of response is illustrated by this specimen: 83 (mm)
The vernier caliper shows 45.4 (mm)
